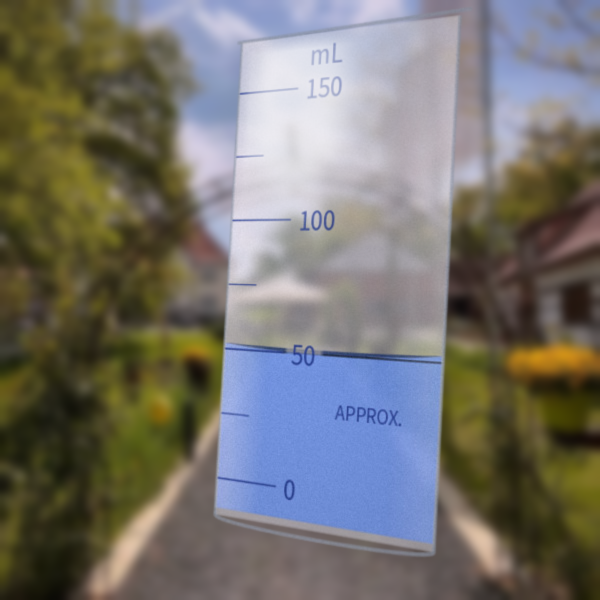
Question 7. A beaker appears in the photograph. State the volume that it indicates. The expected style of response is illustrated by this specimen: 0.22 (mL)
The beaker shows 50 (mL)
